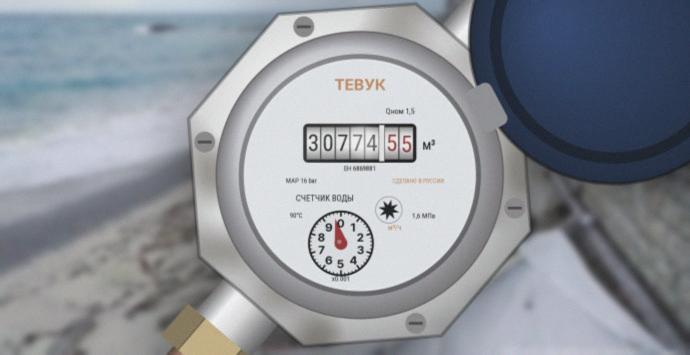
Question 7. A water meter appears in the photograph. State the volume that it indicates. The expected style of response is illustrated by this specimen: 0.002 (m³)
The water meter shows 30774.549 (m³)
